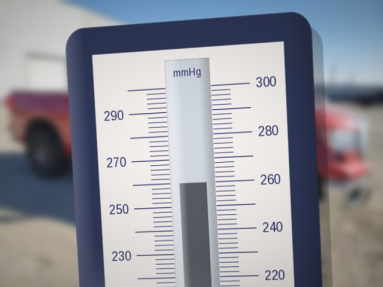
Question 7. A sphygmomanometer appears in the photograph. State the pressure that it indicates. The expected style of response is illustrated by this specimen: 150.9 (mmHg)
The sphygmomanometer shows 260 (mmHg)
